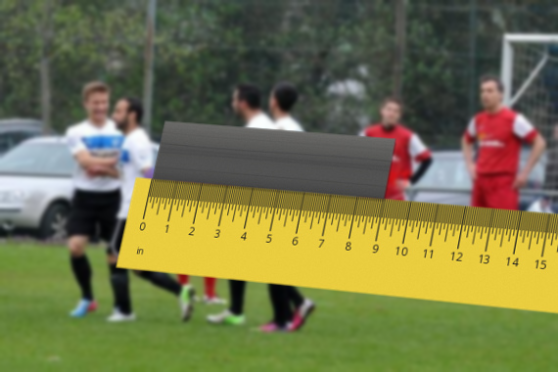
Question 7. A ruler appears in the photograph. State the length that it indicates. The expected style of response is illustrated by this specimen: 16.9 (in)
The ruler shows 9 (in)
